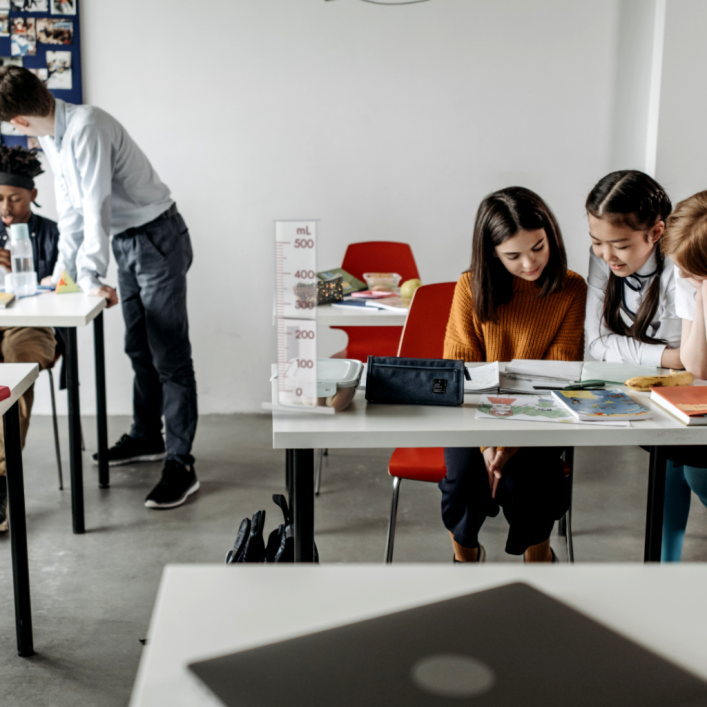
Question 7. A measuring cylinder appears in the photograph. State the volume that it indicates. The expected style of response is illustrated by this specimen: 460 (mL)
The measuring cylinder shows 250 (mL)
